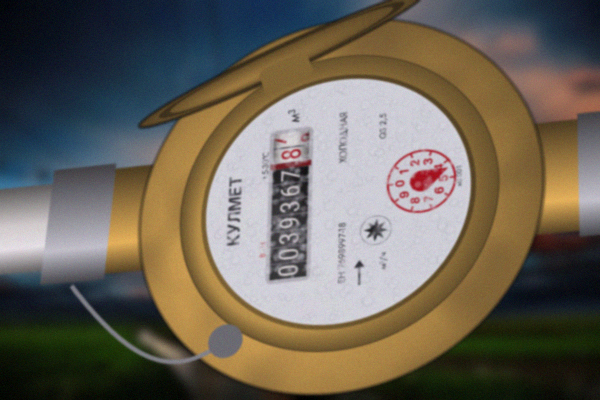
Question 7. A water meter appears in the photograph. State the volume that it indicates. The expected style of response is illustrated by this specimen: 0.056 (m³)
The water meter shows 39367.874 (m³)
